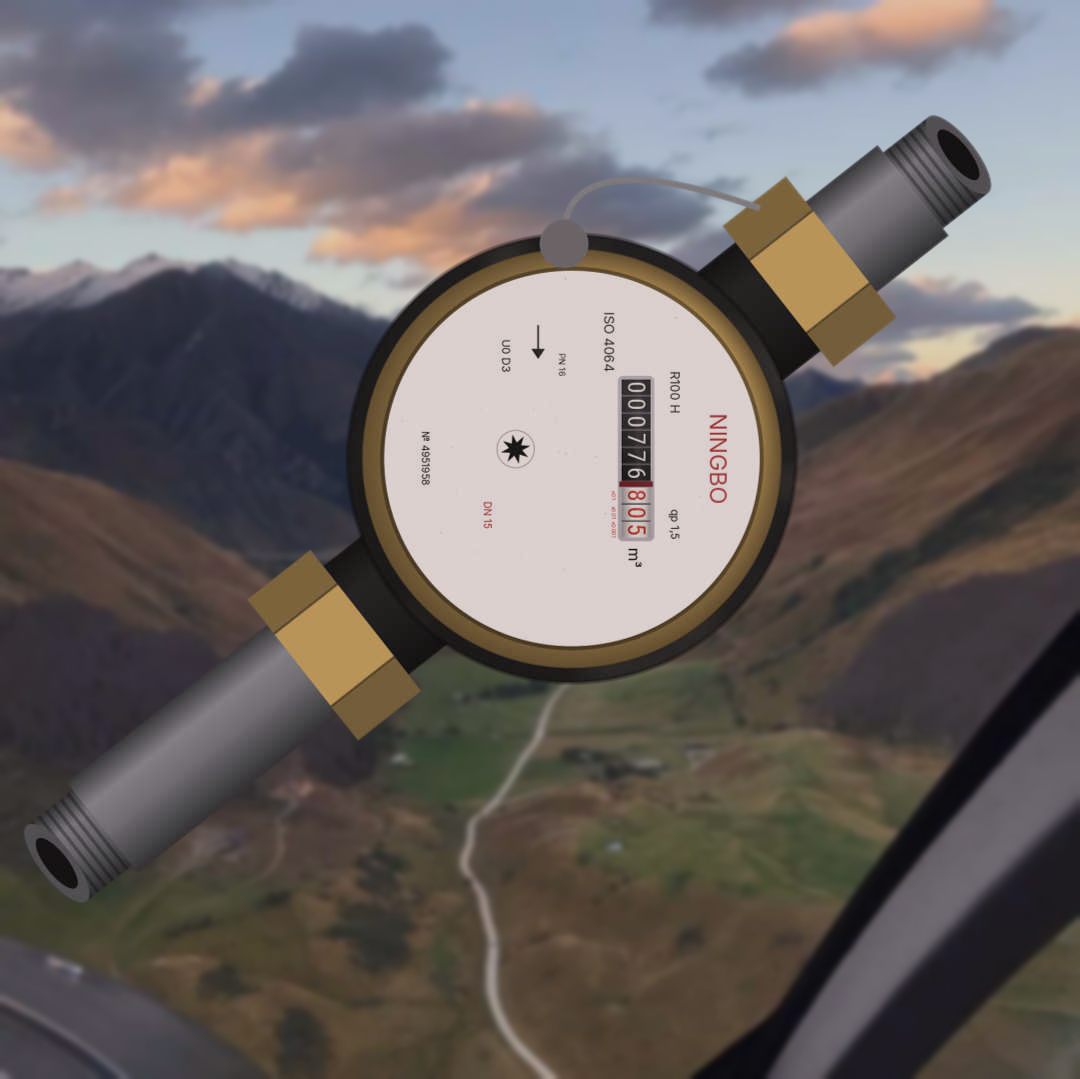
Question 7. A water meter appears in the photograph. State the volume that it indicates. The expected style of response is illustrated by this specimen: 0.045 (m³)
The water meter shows 776.805 (m³)
